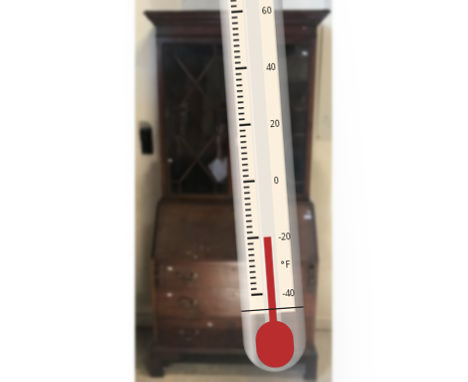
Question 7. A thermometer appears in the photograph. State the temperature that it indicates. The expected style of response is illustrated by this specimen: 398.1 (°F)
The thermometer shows -20 (°F)
